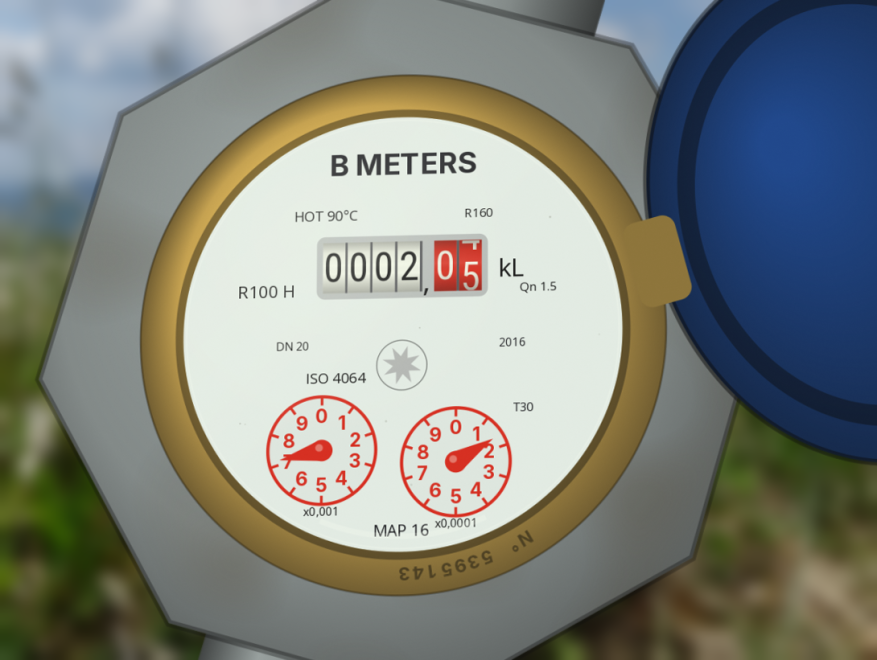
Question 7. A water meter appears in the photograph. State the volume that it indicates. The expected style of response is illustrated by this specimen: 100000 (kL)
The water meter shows 2.0471 (kL)
